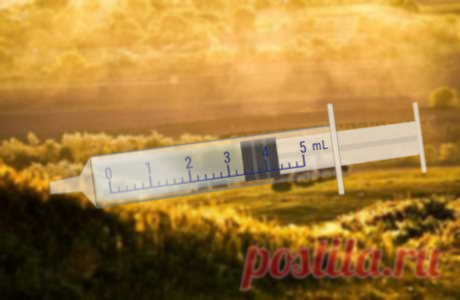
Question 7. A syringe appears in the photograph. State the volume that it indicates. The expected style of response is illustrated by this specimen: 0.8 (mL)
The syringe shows 3.4 (mL)
